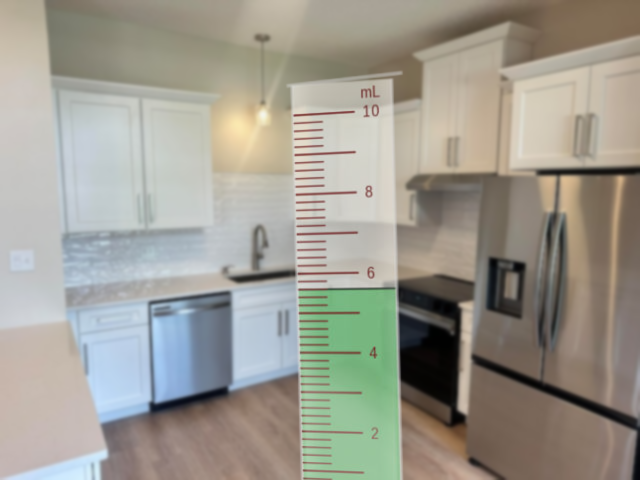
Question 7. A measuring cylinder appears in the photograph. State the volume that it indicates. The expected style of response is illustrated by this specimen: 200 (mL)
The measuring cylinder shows 5.6 (mL)
